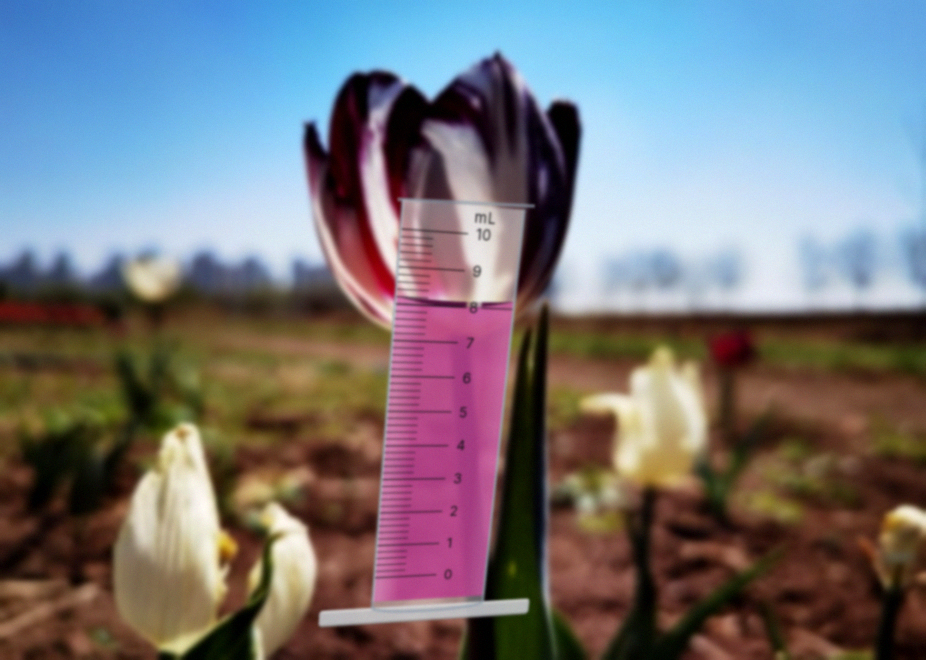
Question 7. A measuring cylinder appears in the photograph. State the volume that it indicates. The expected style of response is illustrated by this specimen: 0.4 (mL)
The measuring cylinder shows 8 (mL)
